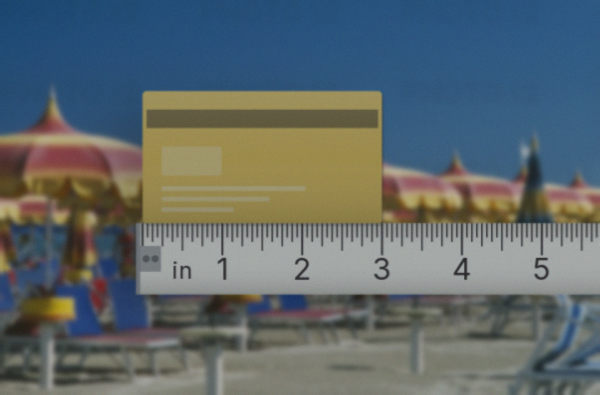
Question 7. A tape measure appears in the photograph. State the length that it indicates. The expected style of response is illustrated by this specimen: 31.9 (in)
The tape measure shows 3 (in)
